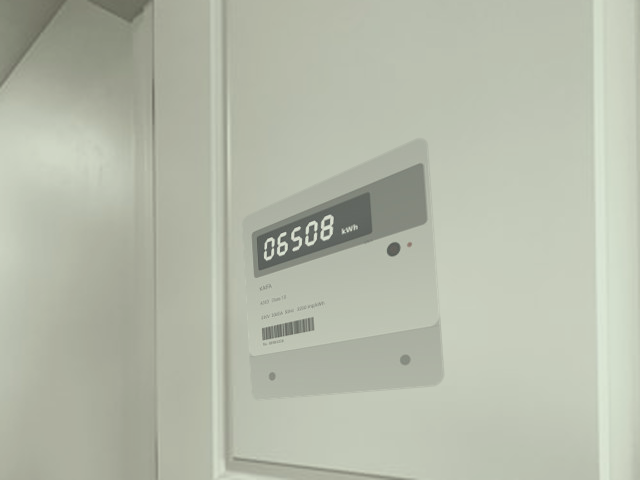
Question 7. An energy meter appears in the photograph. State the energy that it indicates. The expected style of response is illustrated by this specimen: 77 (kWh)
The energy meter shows 6508 (kWh)
